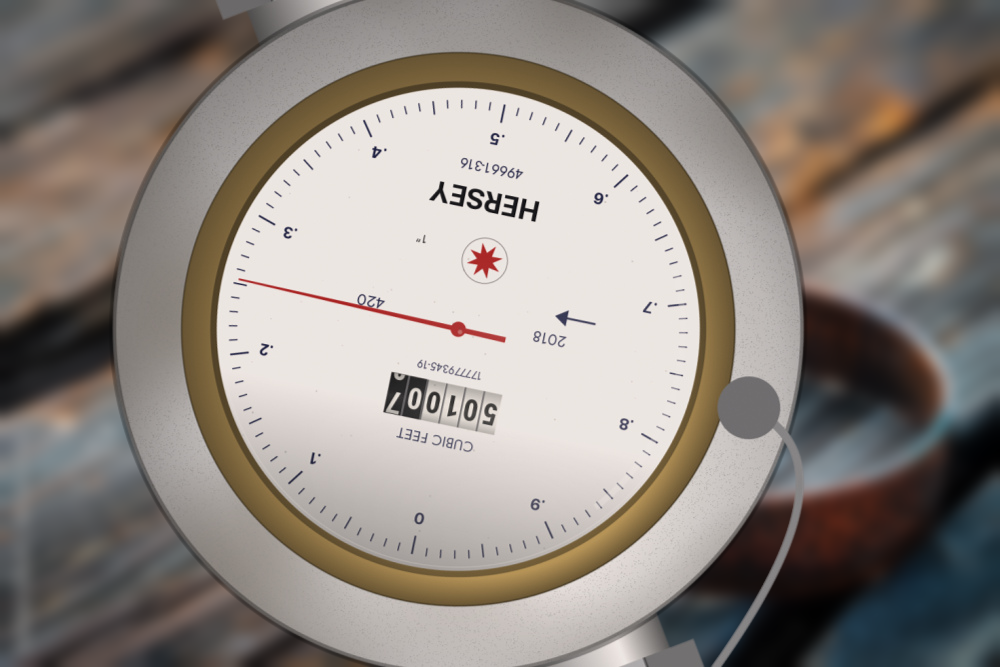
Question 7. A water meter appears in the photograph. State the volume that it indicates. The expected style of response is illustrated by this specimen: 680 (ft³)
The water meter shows 501007.25 (ft³)
